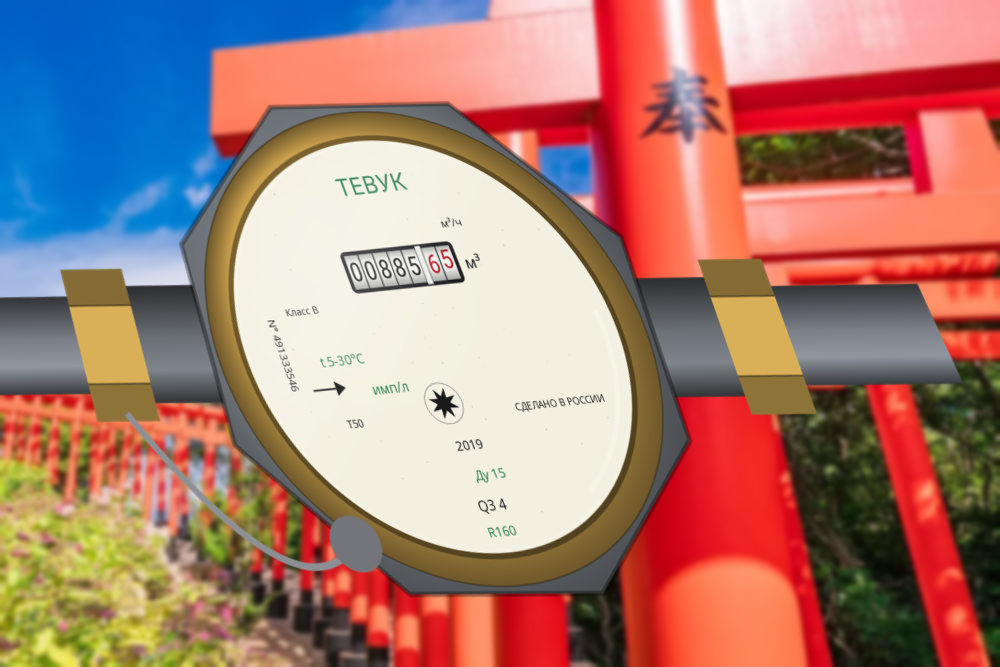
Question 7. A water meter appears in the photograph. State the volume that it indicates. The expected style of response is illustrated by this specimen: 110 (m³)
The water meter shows 885.65 (m³)
